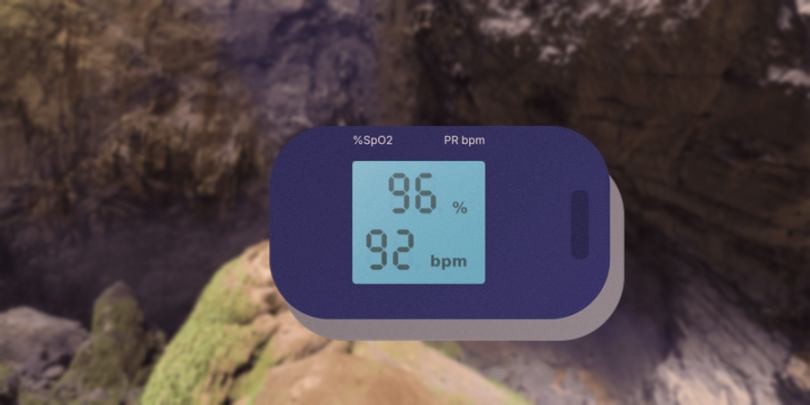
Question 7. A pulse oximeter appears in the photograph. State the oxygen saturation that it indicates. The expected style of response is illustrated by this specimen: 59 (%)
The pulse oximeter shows 96 (%)
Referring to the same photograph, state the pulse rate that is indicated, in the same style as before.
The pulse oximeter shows 92 (bpm)
